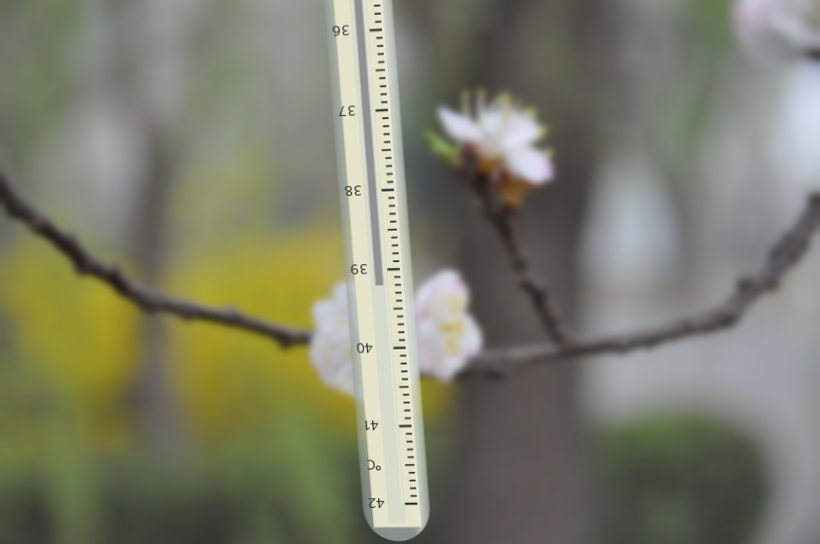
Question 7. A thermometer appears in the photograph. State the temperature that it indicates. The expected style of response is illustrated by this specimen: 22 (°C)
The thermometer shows 39.2 (°C)
